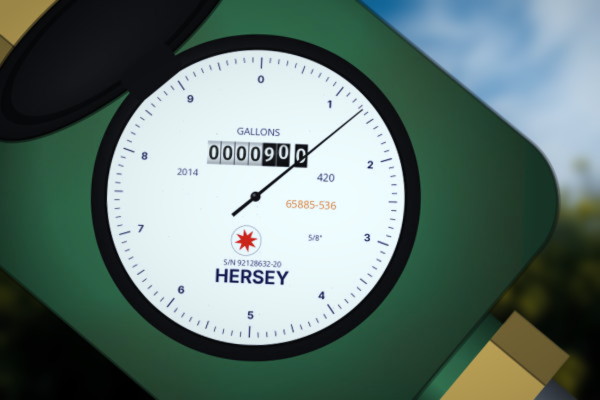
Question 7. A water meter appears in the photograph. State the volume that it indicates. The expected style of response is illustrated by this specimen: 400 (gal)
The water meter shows 901.3 (gal)
